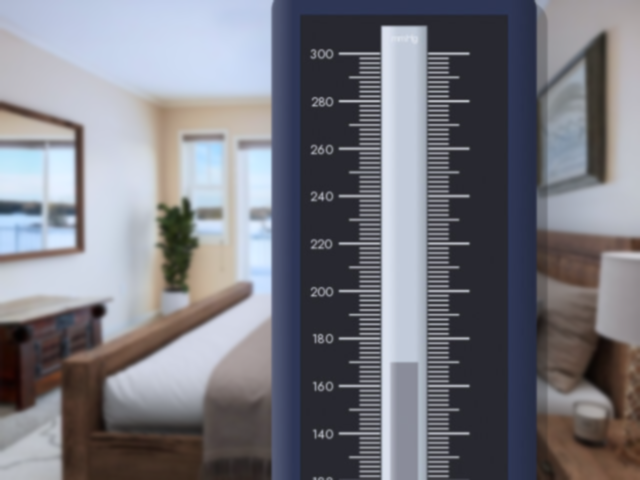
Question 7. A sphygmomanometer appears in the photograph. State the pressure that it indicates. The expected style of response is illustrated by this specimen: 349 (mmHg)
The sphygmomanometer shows 170 (mmHg)
